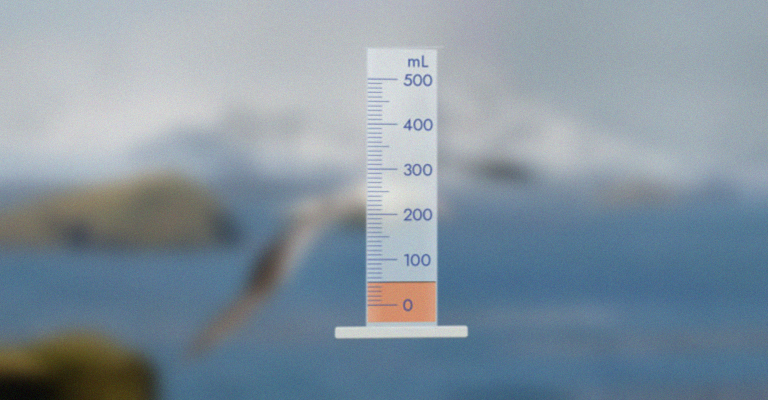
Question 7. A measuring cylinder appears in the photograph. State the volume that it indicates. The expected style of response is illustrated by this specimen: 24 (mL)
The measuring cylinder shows 50 (mL)
